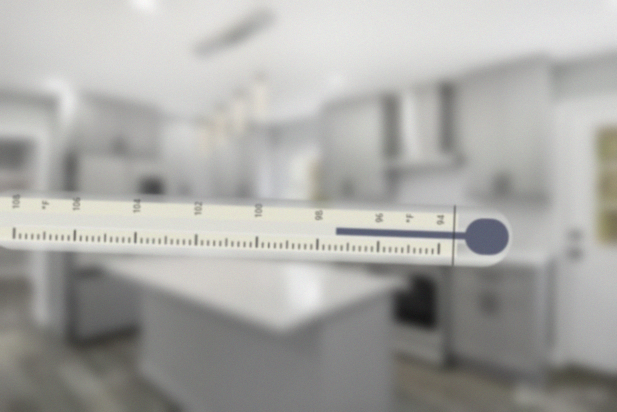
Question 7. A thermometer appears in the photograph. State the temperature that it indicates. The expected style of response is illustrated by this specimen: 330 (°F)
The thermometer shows 97.4 (°F)
